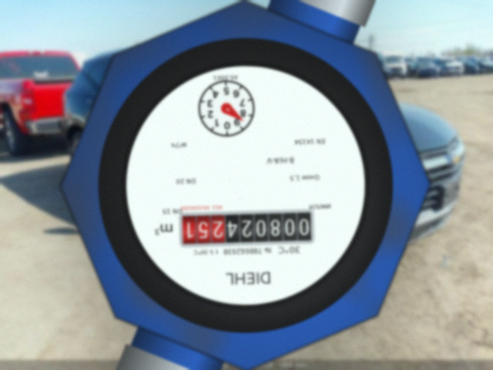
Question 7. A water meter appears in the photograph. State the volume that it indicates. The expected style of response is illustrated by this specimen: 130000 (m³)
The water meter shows 8024.2518 (m³)
